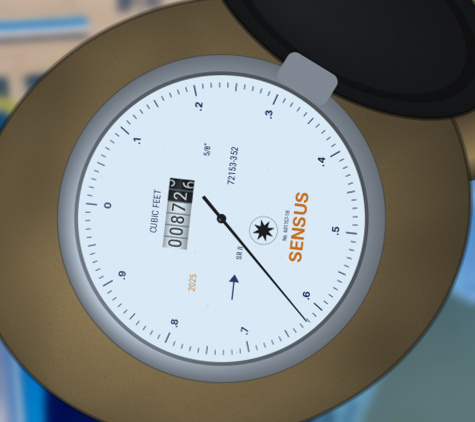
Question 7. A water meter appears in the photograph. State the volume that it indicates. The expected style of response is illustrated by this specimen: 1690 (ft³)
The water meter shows 8725.62 (ft³)
